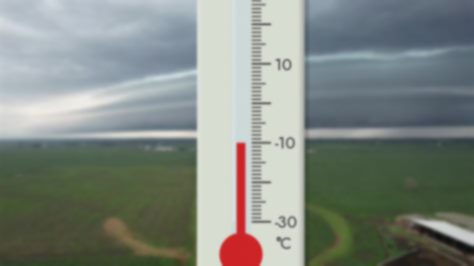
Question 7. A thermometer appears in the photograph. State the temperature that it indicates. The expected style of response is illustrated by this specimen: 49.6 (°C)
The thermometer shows -10 (°C)
